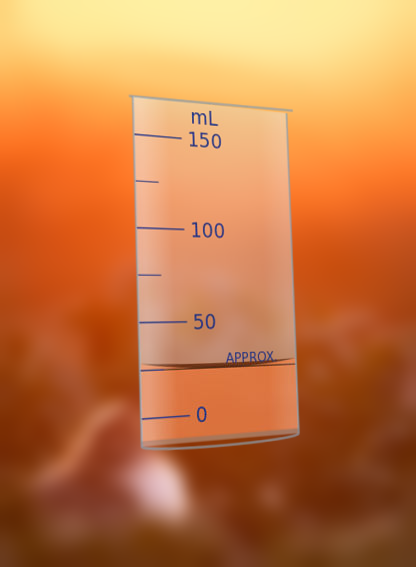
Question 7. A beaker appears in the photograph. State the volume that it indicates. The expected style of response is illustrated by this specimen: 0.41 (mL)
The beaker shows 25 (mL)
